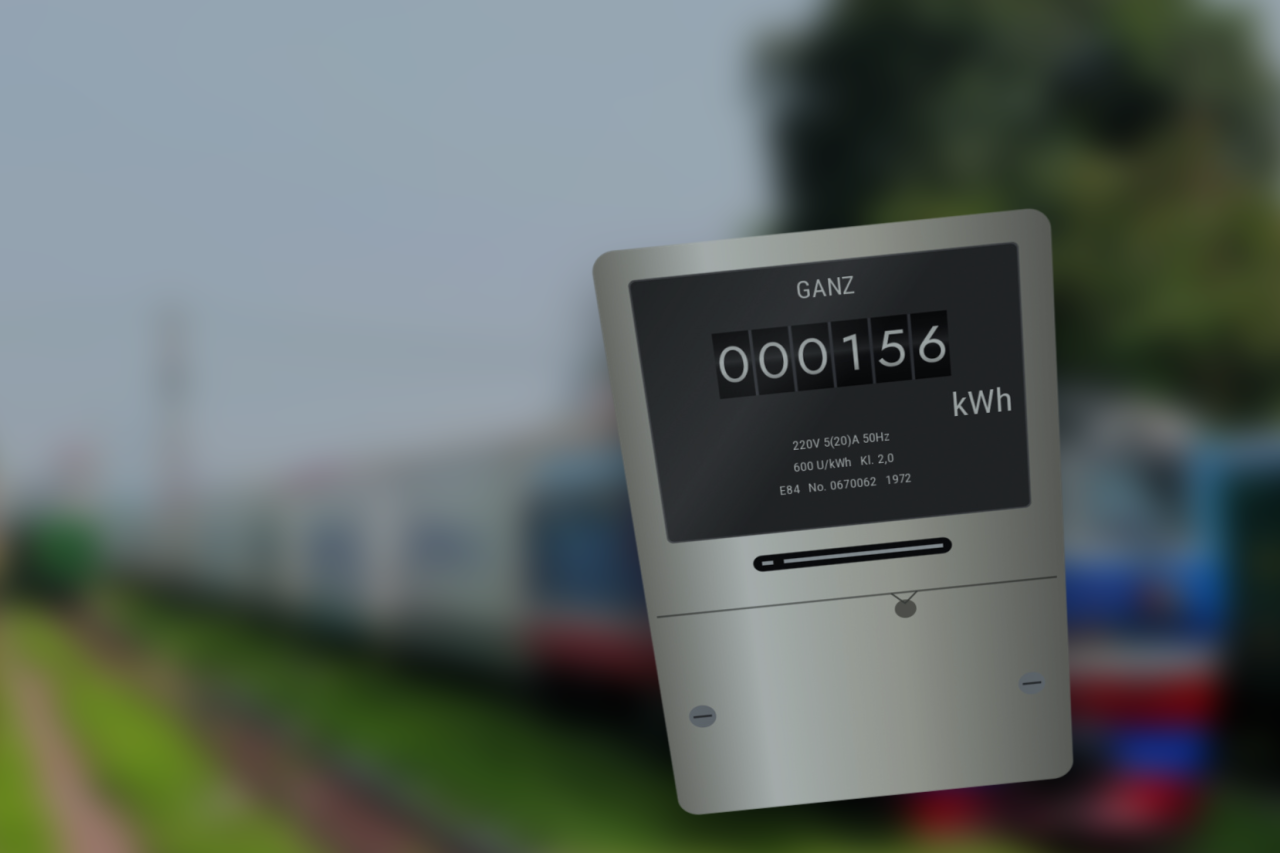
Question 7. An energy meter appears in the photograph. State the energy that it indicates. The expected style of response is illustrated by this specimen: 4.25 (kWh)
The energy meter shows 156 (kWh)
